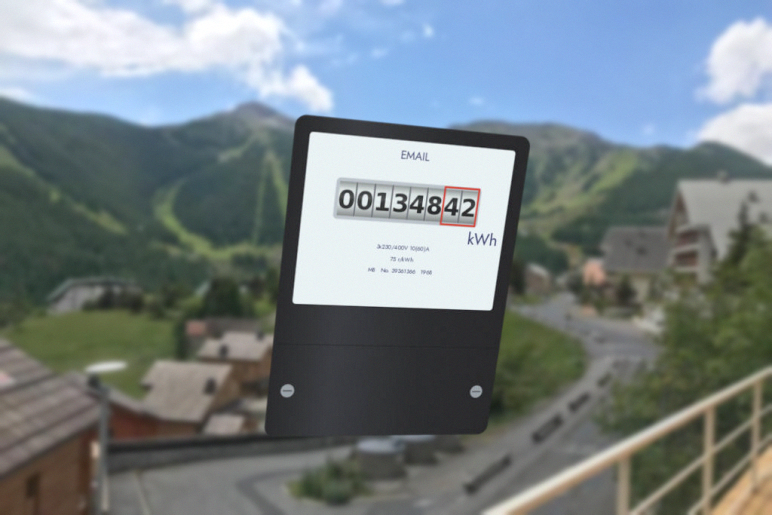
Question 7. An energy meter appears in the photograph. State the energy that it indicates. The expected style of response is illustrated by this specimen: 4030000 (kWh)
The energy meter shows 1348.42 (kWh)
